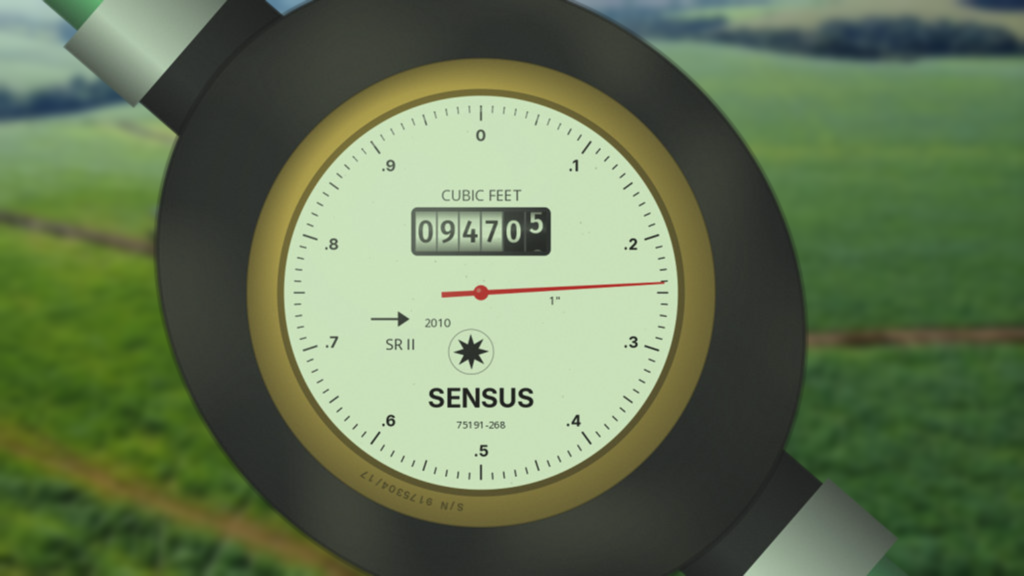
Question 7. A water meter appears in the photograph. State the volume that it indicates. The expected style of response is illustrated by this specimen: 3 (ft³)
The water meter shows 94705.24 (ft³)
